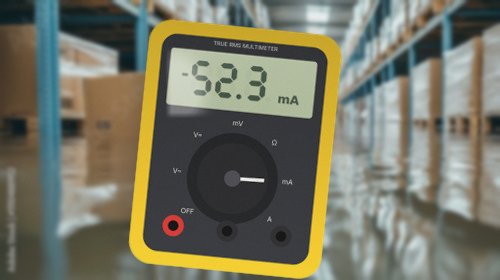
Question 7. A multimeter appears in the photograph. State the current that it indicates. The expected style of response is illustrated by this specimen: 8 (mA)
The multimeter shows -52.3 (mA)
